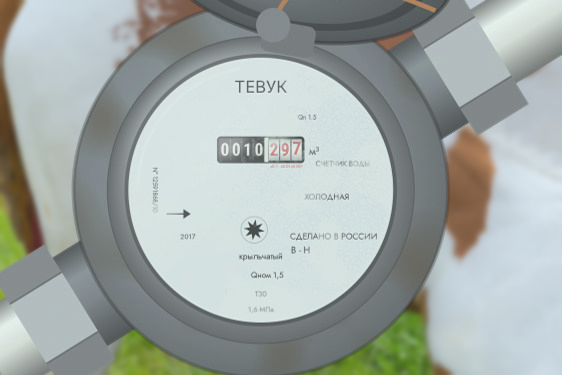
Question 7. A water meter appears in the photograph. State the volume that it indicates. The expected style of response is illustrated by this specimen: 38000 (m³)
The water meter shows 10.297 (m³)
